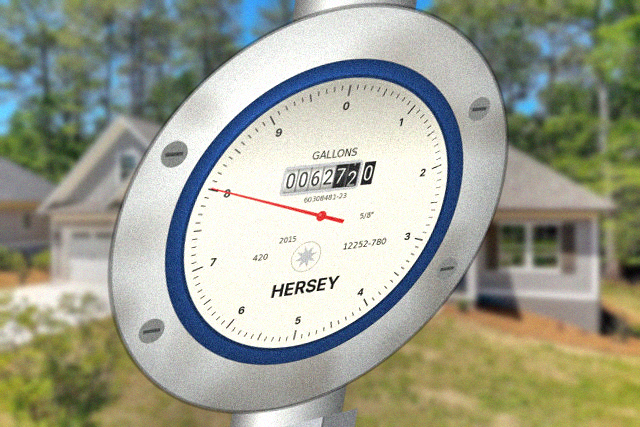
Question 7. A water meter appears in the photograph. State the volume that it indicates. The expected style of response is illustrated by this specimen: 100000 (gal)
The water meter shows 62718.0 (gal)
